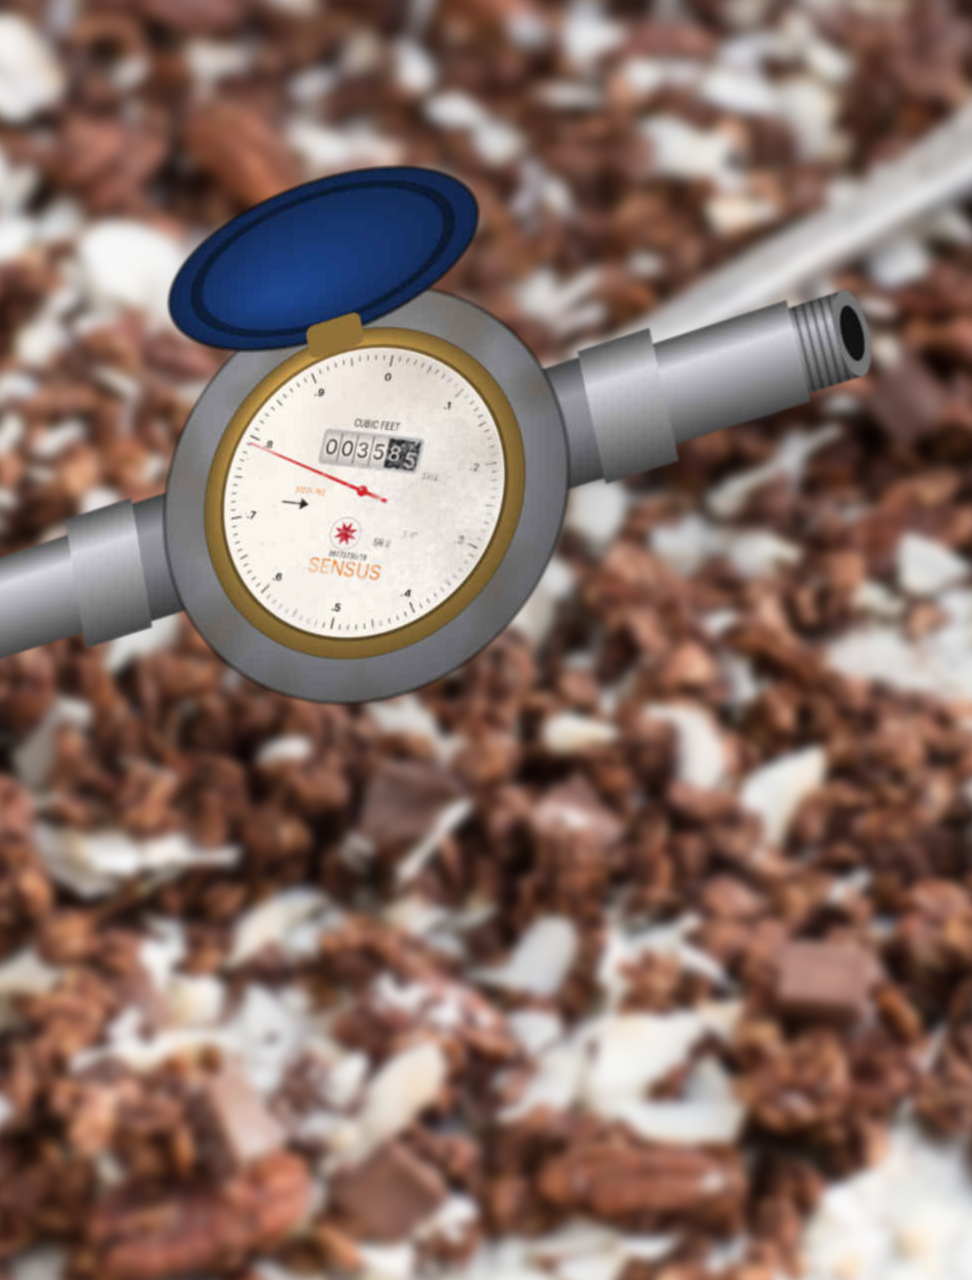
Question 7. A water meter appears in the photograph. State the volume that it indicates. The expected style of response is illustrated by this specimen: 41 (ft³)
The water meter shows 3584.79 (ft³)
